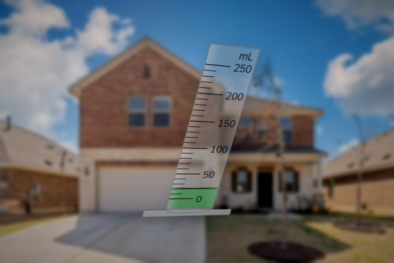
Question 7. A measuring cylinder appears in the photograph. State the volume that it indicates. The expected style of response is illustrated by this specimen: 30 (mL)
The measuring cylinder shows 20 (mL)
